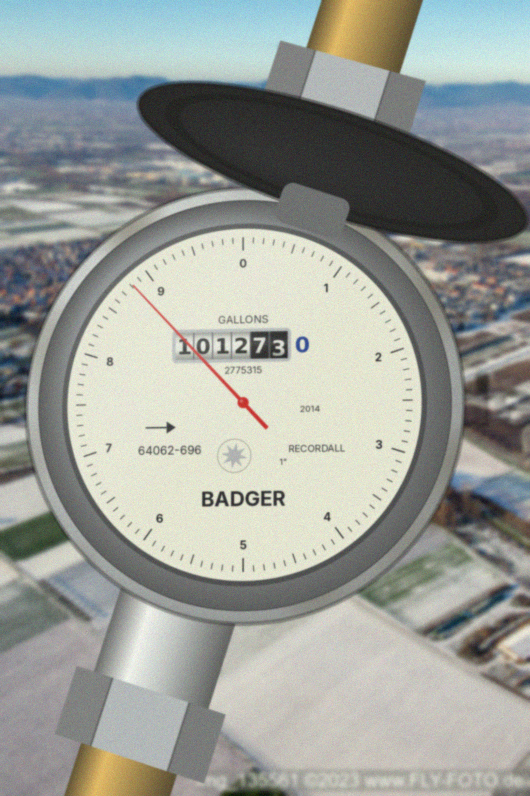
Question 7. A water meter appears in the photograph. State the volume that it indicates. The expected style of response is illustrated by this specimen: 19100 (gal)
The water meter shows 1012728.8 (gal)
